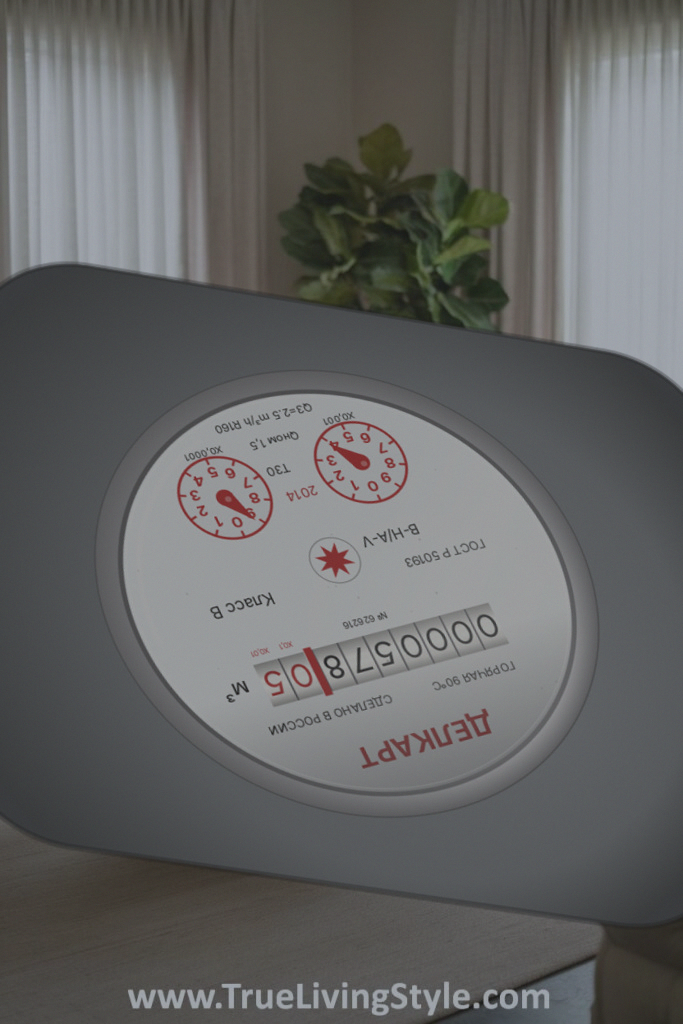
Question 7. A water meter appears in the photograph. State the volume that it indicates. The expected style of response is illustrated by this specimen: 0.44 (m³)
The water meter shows 578.0539 (m³)
